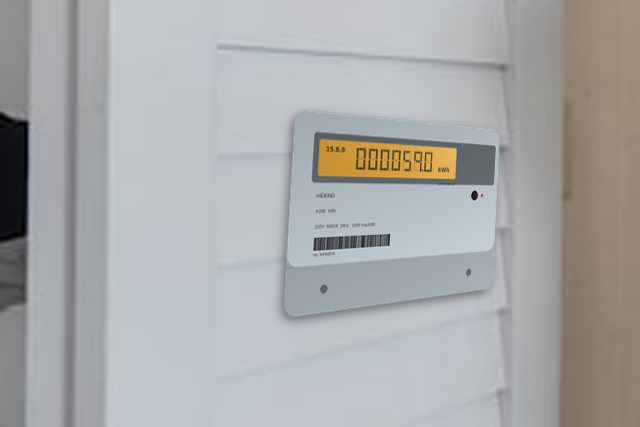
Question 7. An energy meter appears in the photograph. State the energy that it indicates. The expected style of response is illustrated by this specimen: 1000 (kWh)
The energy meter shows 59.0 (kWh)
